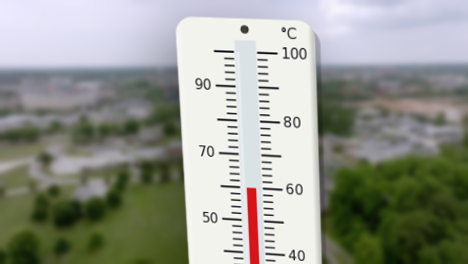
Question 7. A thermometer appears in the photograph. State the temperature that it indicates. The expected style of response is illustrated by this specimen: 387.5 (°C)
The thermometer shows 60 (°C)
